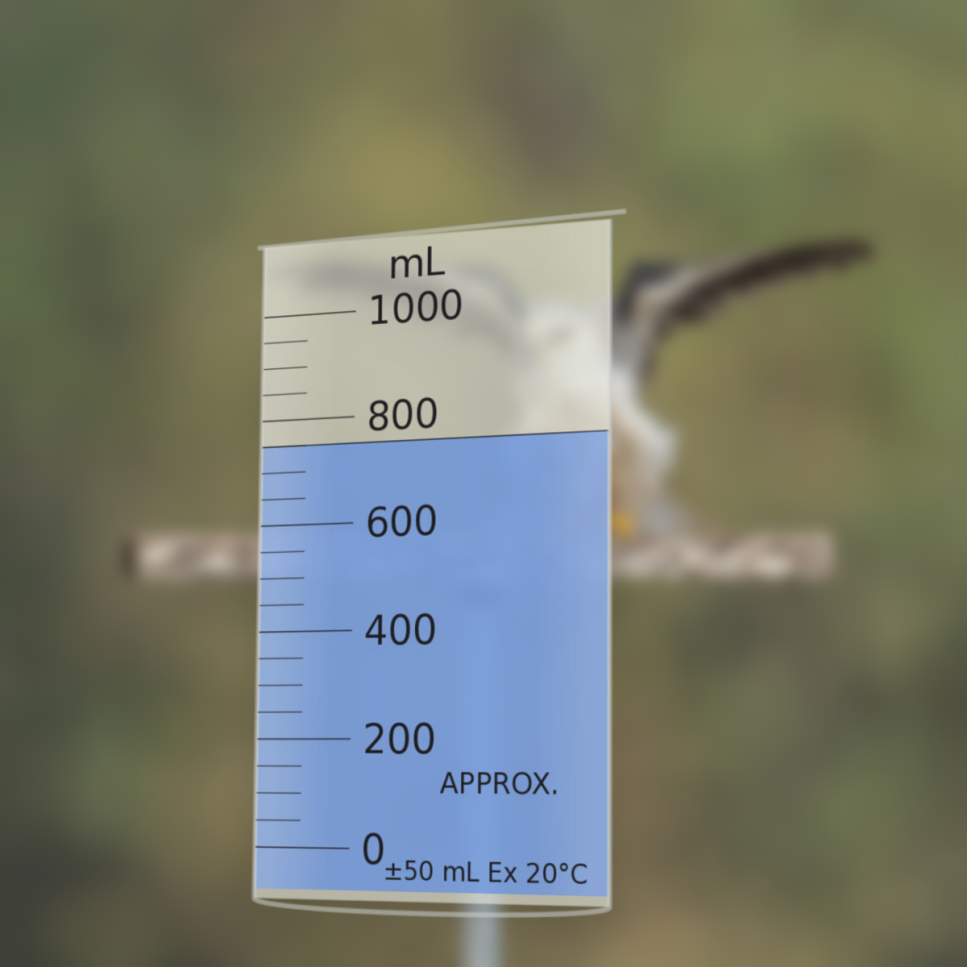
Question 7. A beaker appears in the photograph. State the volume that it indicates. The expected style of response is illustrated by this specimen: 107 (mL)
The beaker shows 750 (mL)
